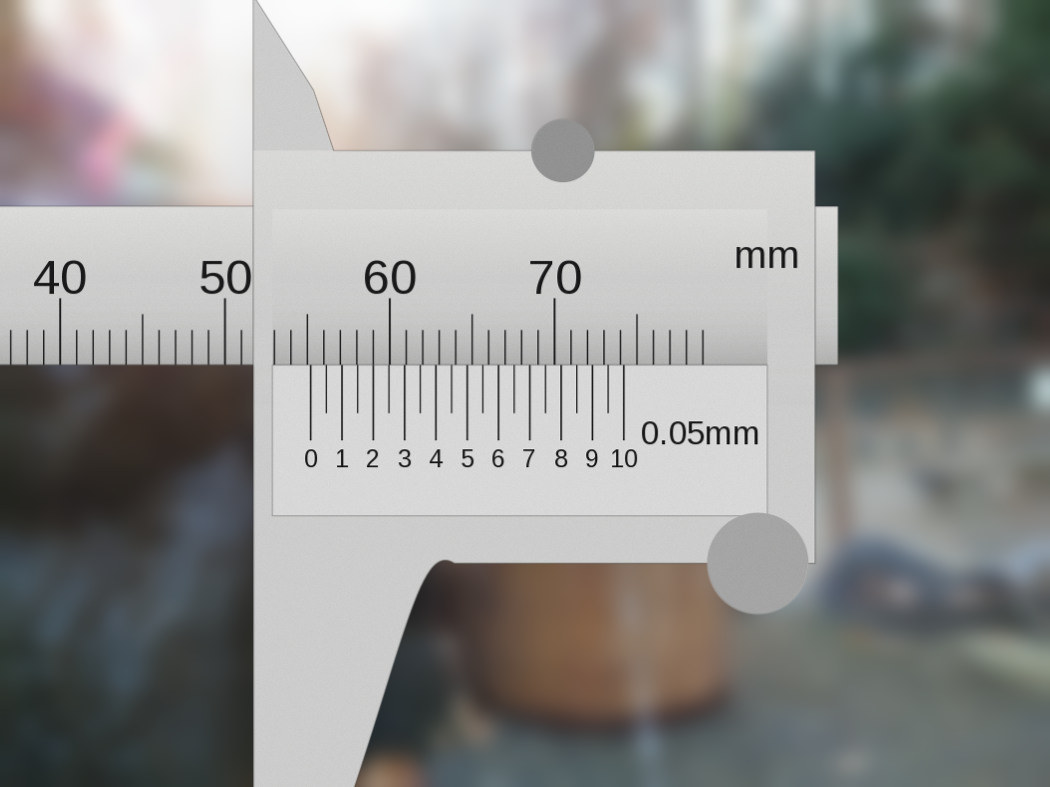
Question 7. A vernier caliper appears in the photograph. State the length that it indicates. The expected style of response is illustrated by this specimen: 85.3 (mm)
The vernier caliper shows 55.2 (mm)
